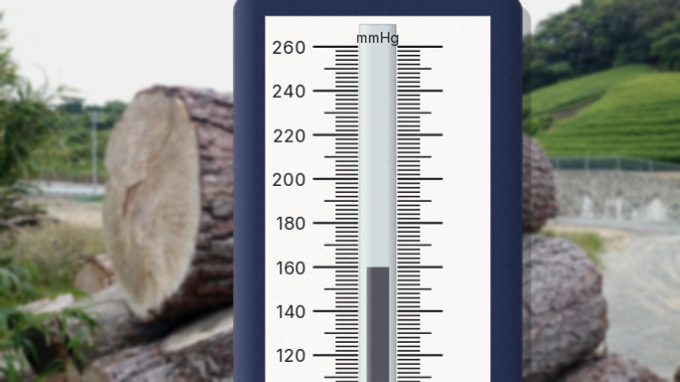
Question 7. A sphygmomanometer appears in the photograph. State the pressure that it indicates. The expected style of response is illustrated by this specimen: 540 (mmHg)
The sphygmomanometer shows 160 (mmHg)
